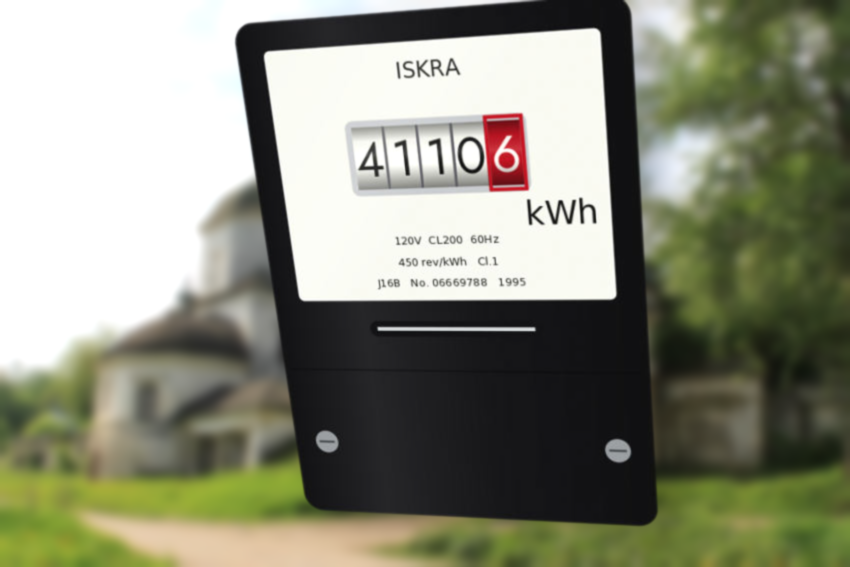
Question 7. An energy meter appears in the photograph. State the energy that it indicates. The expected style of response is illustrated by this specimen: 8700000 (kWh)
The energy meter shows 4110.6 (kWh)
